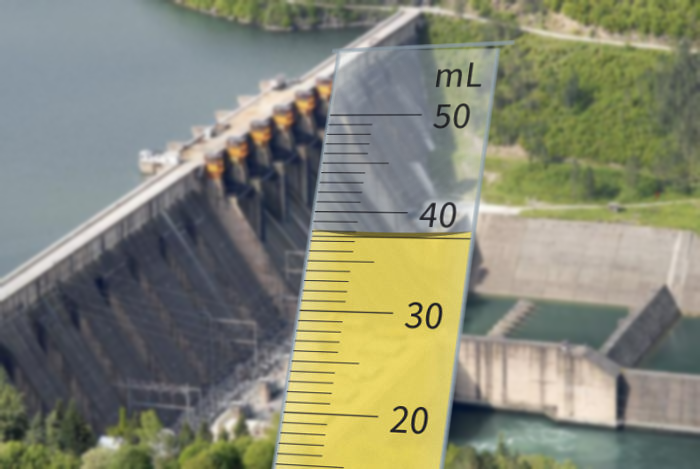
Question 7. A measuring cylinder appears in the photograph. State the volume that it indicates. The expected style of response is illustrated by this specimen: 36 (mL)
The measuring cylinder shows 37.5 (mL)
